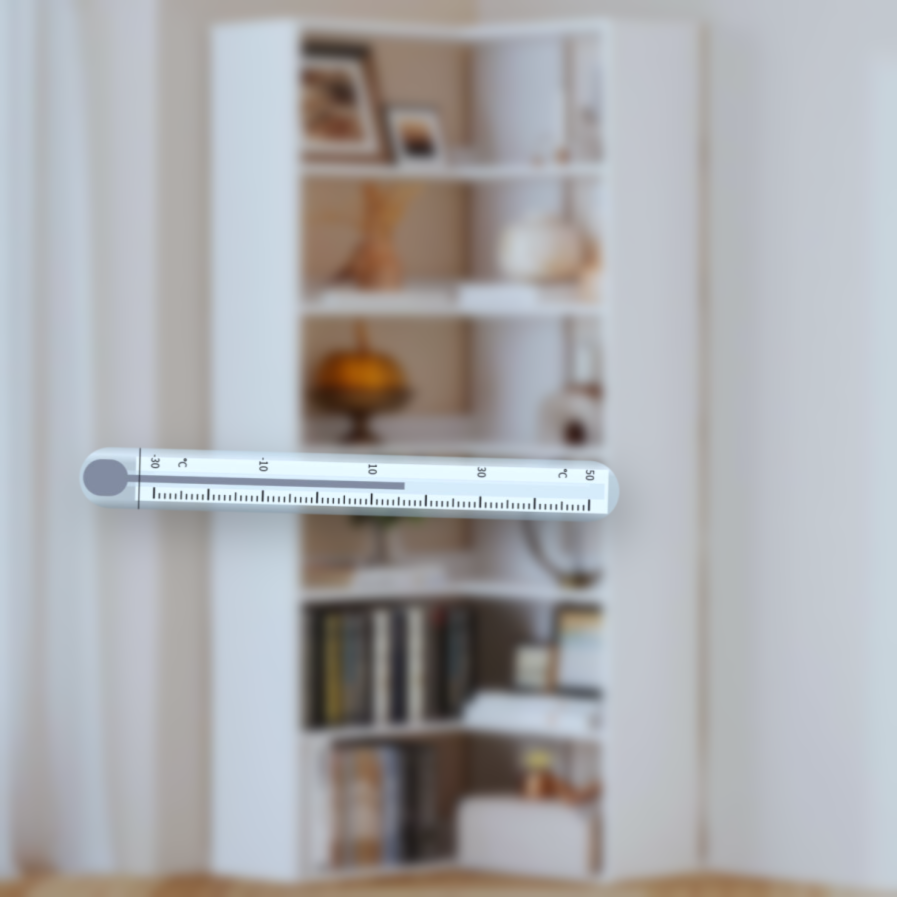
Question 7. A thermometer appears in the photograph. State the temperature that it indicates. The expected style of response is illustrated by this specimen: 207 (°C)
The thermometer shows 16 (°C)
